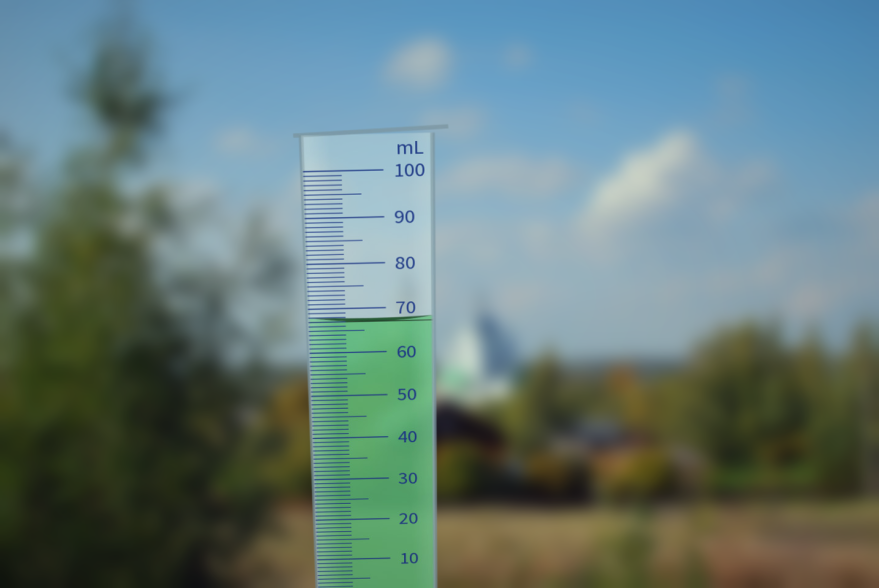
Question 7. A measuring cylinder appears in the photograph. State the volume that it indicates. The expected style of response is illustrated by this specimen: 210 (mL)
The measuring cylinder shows 67 (mL)
